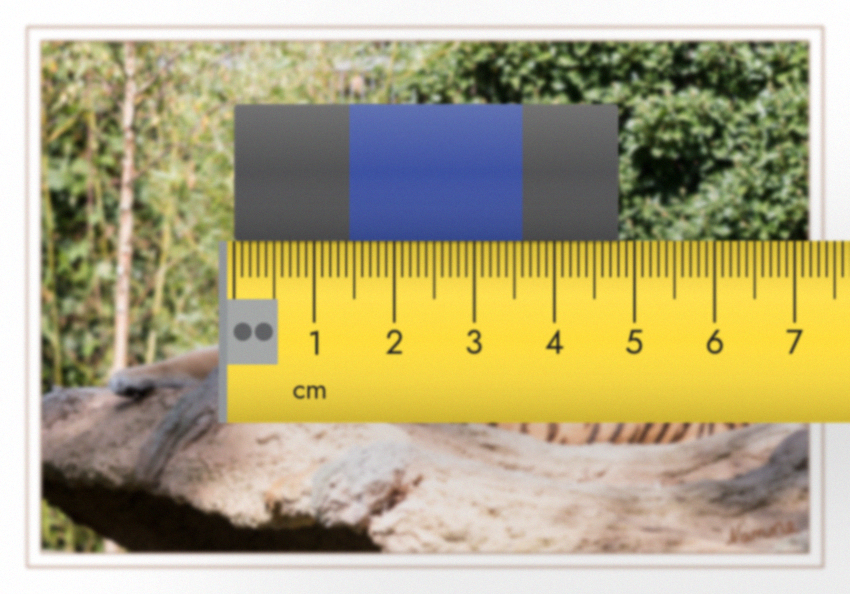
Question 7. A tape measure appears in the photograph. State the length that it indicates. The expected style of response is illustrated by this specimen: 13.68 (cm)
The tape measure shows 4.8 (cm)
